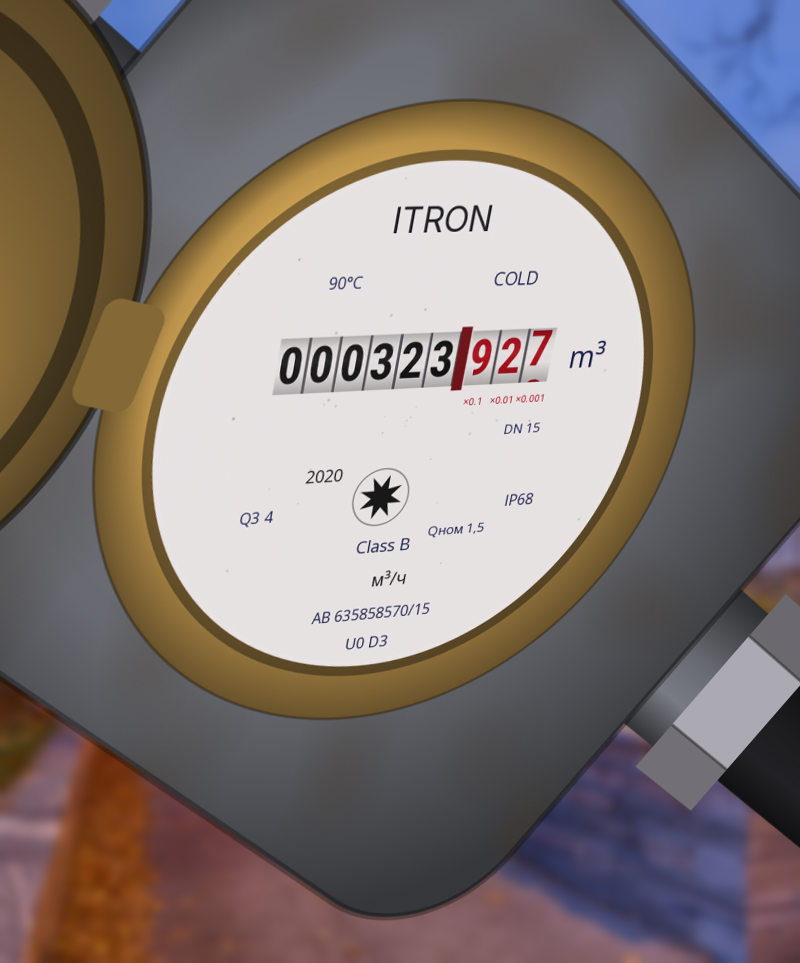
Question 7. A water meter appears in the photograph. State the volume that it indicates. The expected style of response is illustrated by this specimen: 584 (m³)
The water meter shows 323.927 (m³)
